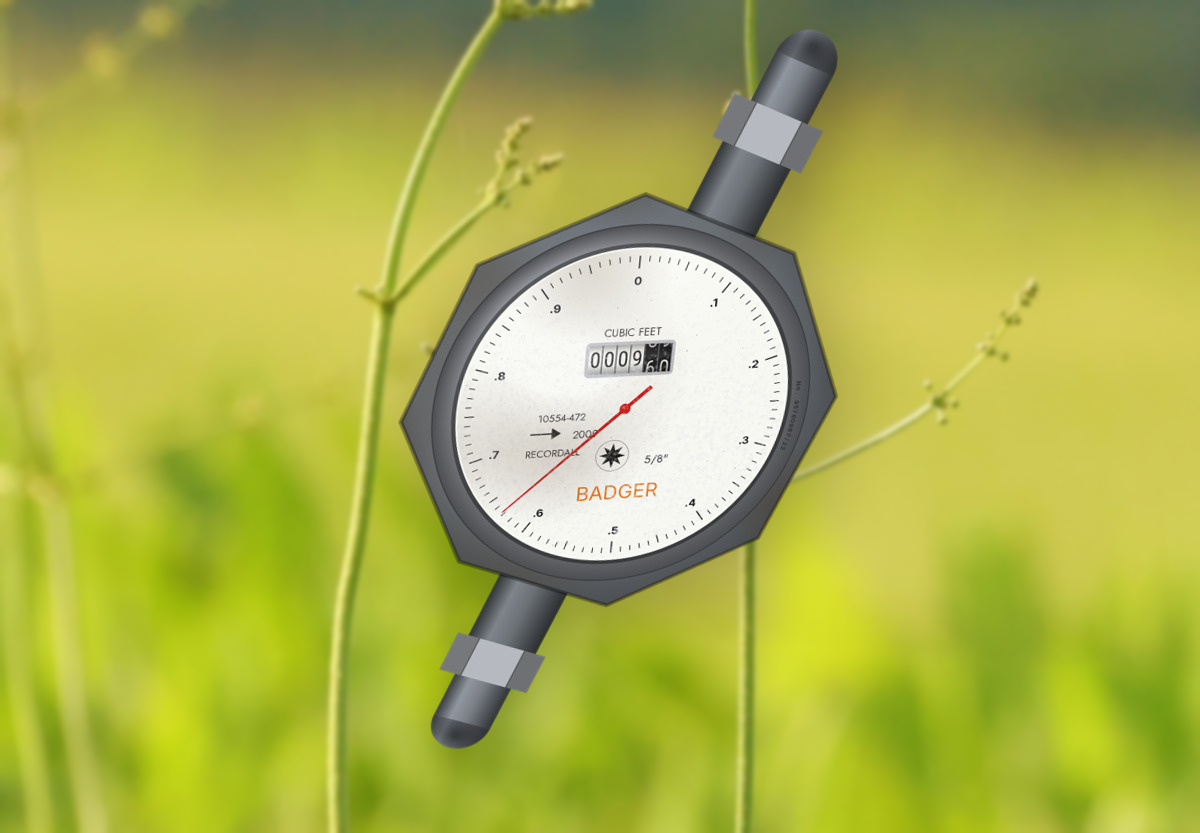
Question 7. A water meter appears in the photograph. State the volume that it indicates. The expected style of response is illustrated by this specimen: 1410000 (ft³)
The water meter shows 959.63 (ft³)
